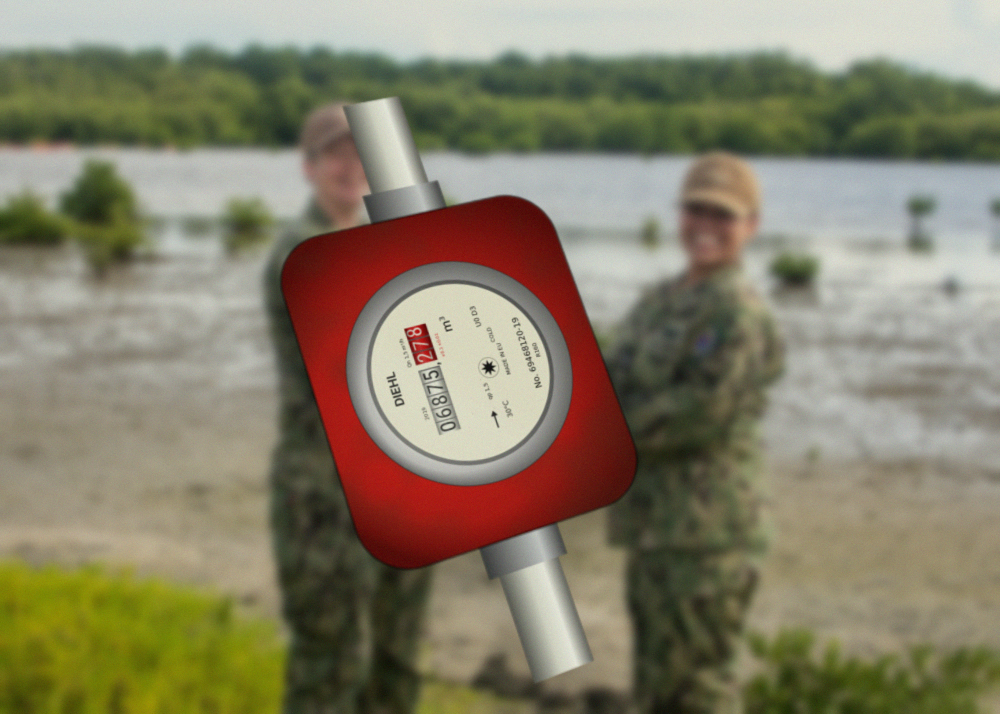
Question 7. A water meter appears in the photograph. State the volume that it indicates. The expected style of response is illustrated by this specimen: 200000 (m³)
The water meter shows 6875.278 (m³)
